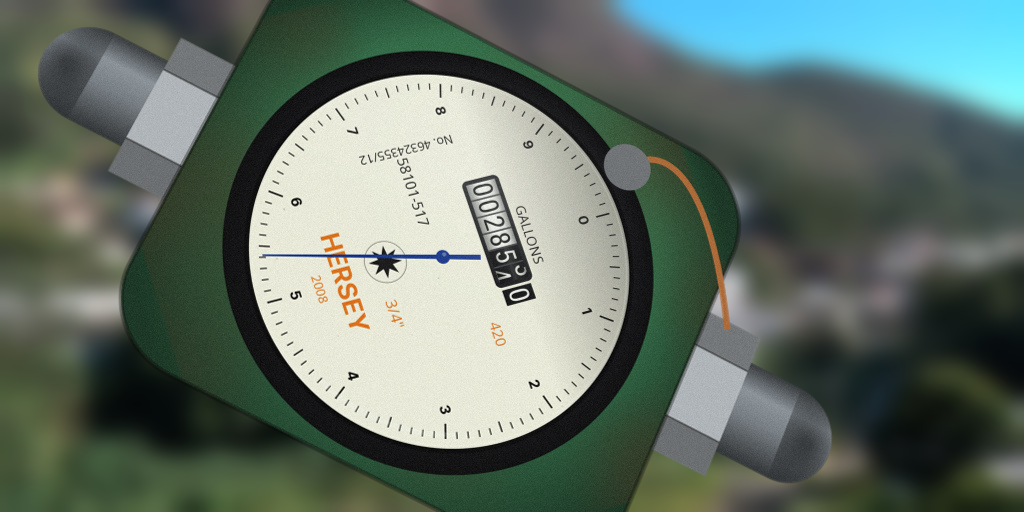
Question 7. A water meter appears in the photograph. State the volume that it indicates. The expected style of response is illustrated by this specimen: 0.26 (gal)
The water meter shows 28535.4 (gal)
